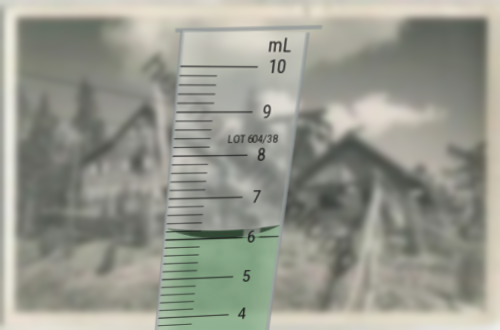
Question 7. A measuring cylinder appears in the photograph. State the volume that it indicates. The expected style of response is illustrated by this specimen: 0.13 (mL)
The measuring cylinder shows 6 (mL)
